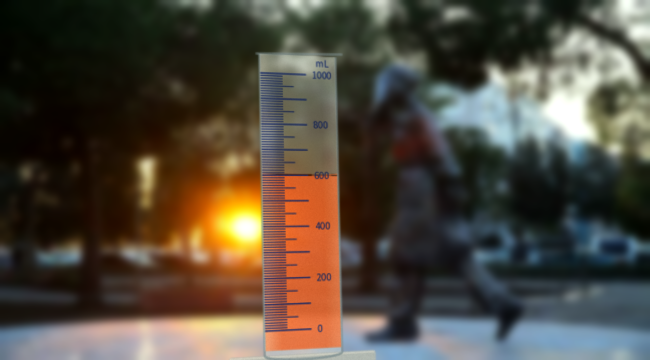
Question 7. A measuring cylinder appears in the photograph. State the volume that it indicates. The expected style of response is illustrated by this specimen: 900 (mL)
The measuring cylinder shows 600 (mL)
